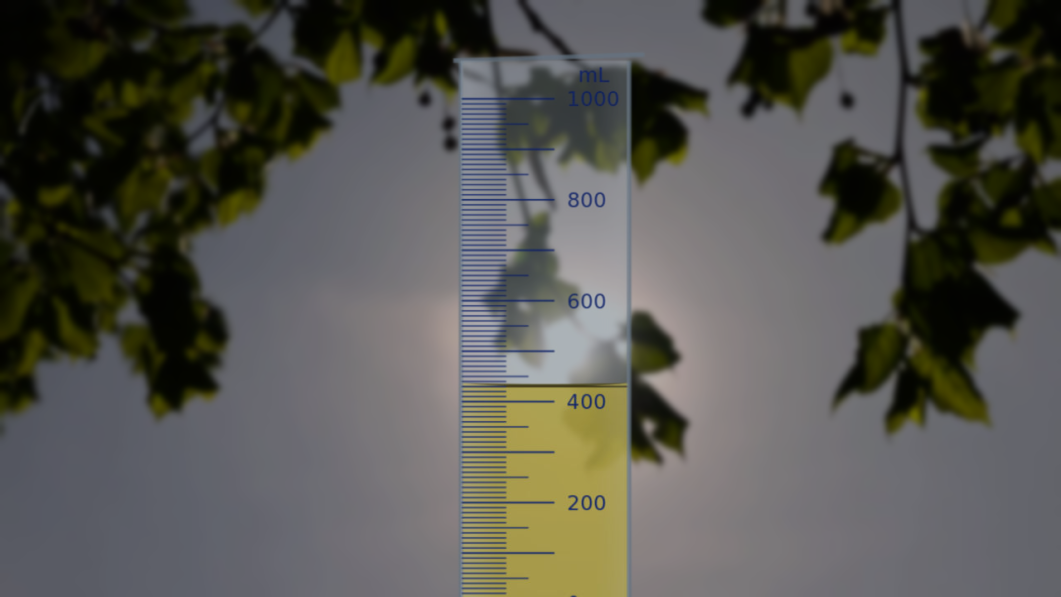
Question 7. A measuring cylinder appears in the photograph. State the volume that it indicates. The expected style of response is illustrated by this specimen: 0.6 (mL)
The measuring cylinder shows 430 (mL)
